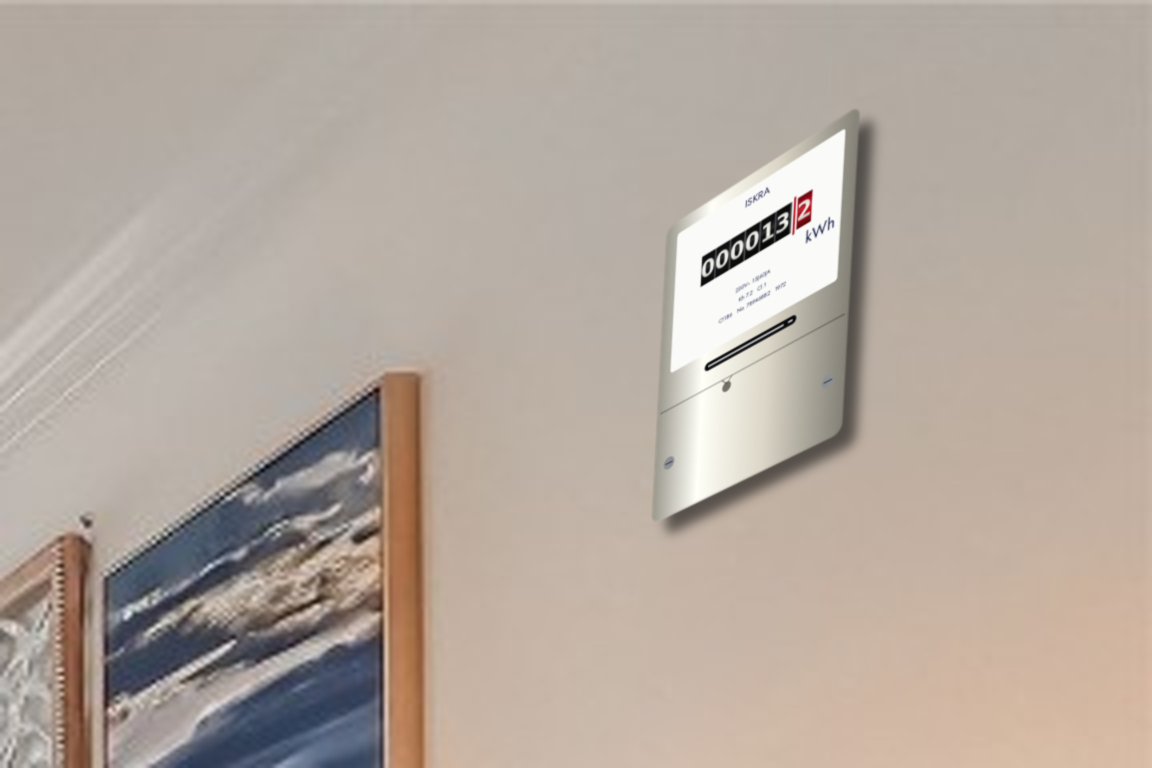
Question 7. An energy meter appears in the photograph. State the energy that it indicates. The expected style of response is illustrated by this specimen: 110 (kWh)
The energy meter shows 13.2 (kWh)
